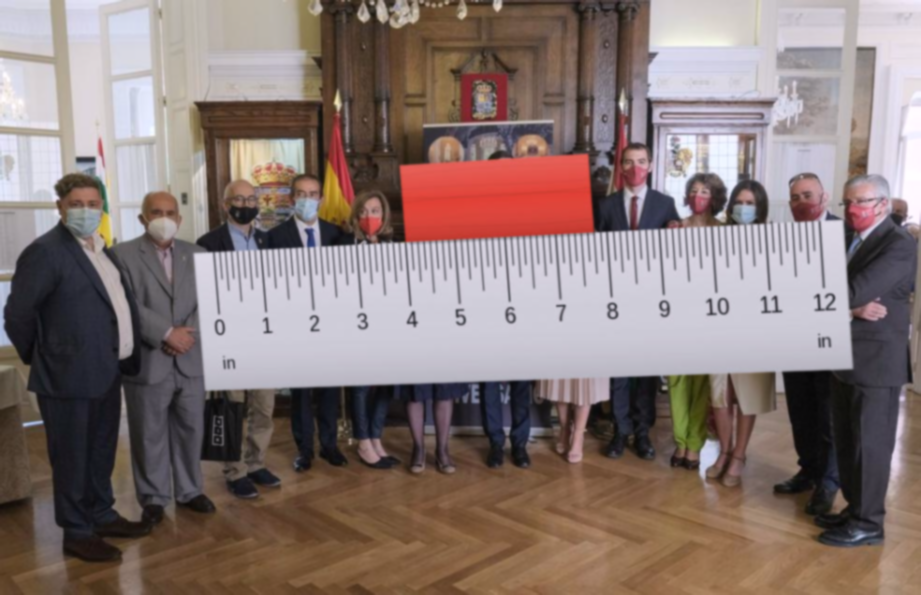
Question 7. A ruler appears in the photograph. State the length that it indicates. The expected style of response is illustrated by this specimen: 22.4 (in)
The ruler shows 3.75 (in)
